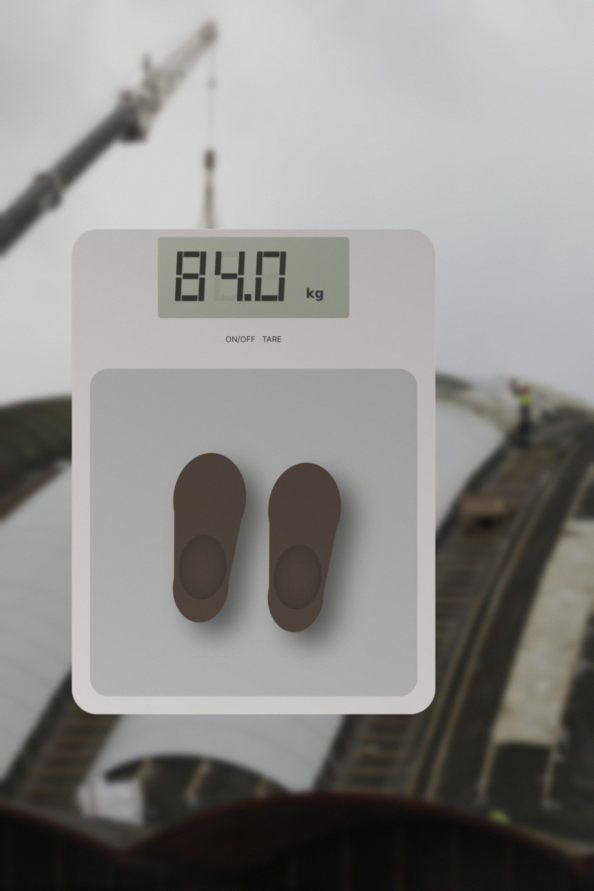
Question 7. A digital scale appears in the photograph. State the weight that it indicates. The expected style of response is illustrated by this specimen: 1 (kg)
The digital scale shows 84.0 (kg)
